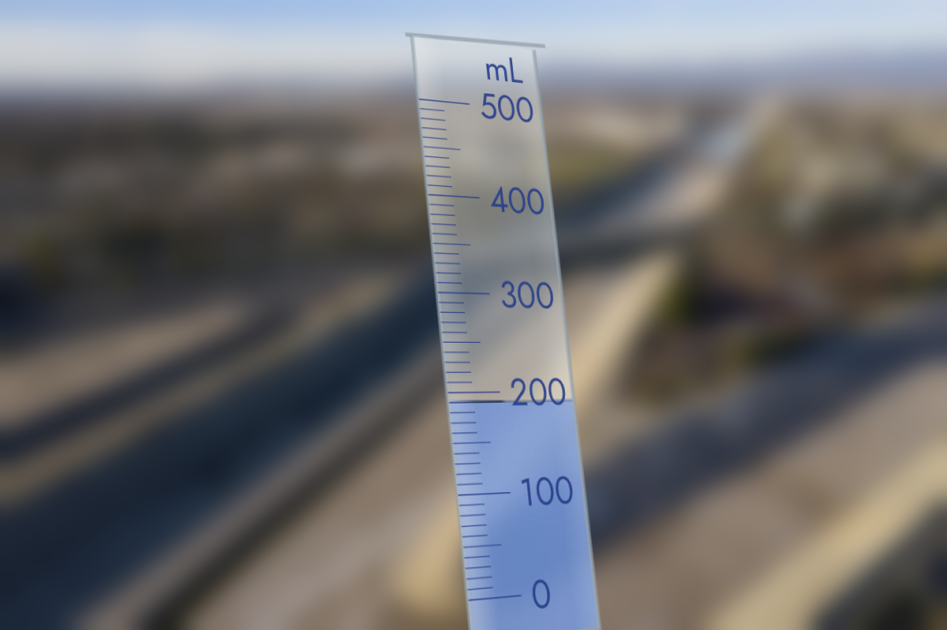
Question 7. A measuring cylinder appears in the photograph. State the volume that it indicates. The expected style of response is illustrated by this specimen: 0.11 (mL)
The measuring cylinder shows 190 (mL)
